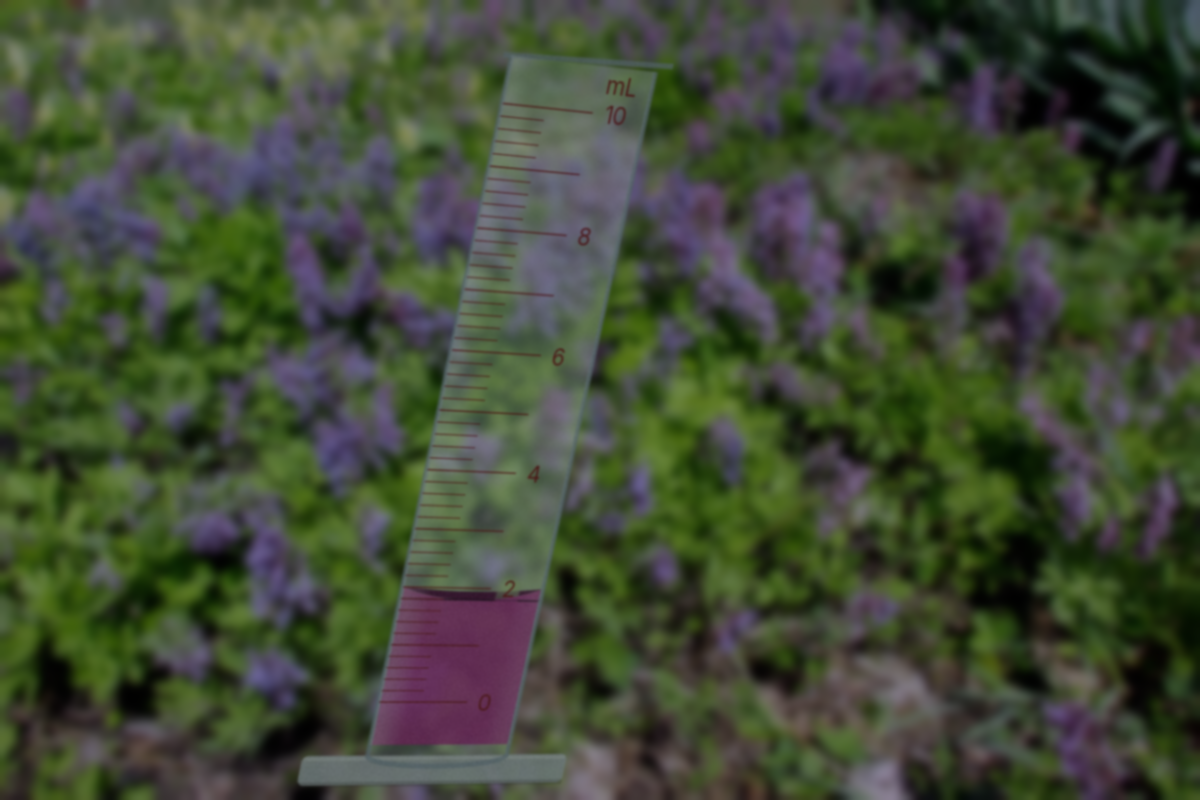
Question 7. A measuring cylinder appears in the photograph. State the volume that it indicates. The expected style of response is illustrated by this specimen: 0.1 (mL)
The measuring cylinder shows 1.8 (mL)
